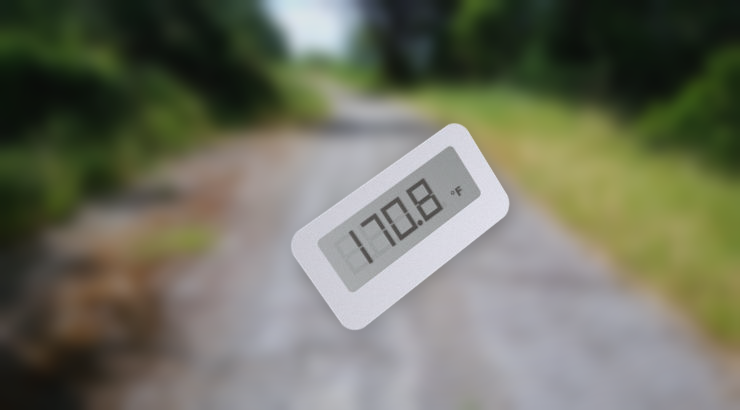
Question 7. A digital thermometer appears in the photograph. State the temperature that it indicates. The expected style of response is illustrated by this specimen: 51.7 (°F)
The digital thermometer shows 170.8 (°F)
